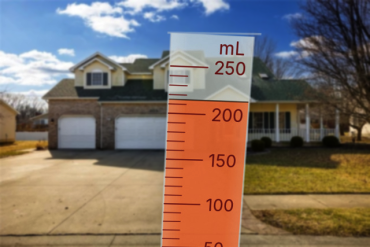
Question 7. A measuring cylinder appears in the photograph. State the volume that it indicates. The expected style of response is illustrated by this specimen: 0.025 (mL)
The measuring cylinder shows 215 (mL)
